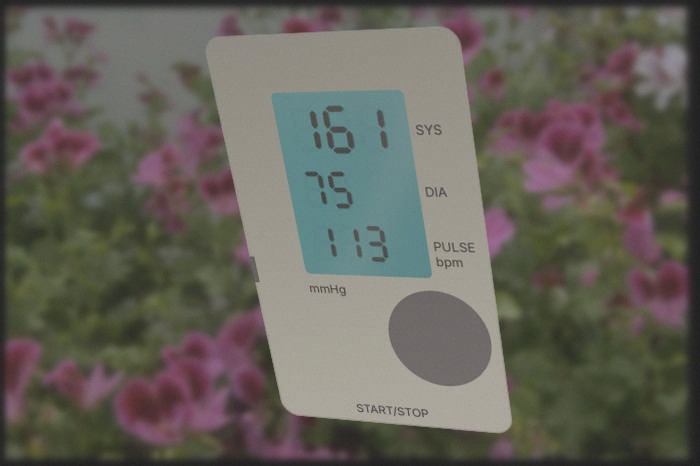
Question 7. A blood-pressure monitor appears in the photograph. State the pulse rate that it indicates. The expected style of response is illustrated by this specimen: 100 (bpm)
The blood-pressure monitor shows 113 (bpm)
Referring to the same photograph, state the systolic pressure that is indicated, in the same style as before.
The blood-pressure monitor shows 161 (mmHg)
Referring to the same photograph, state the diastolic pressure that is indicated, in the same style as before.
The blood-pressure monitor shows 75 (mmHg)
